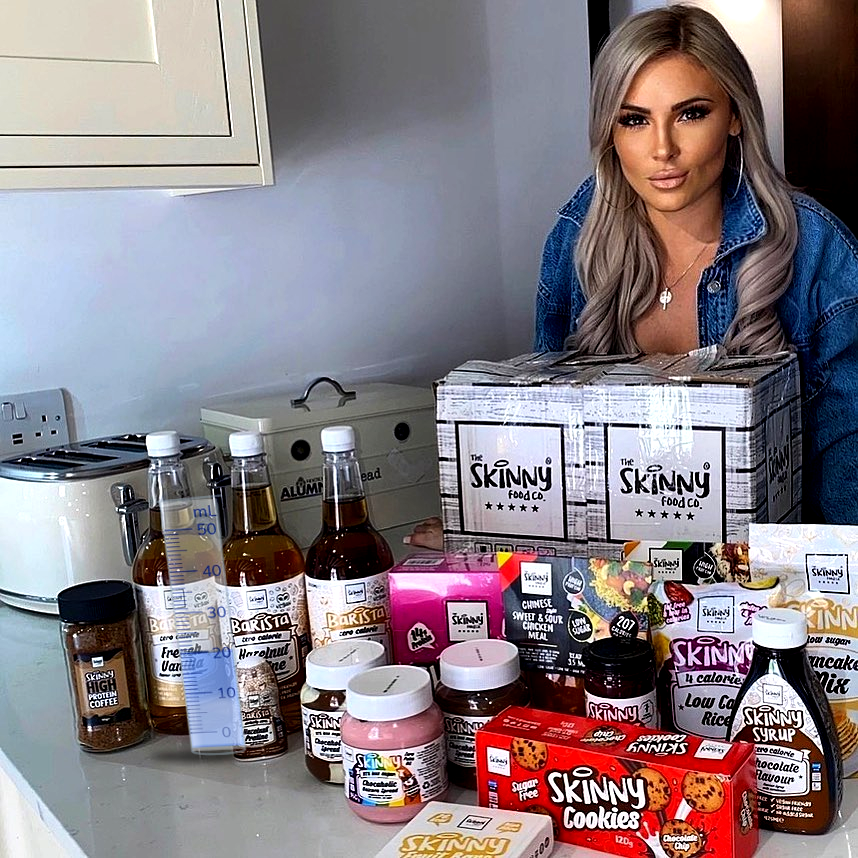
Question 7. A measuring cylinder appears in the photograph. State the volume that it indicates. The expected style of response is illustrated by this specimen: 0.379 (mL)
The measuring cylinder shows 20 (mL)
